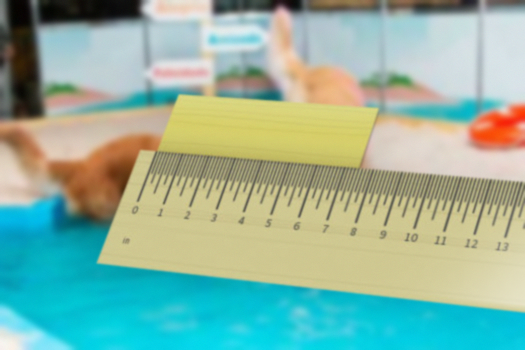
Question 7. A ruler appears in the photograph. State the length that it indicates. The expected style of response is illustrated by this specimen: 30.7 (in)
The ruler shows 7.5 (in)
